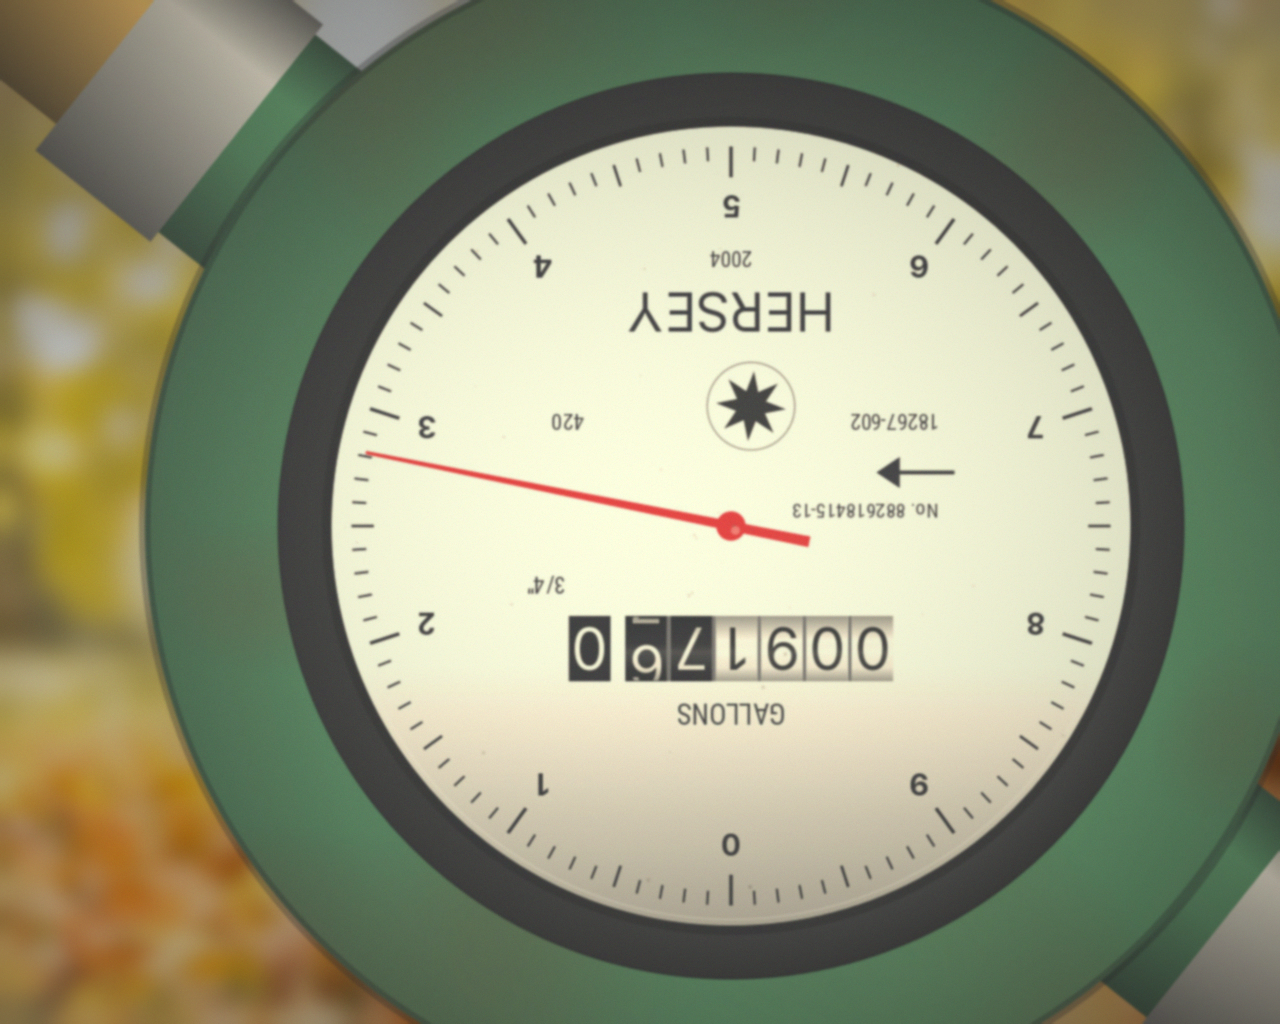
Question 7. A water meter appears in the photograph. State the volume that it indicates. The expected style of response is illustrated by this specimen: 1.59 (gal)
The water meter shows 91762.8 (gal)
